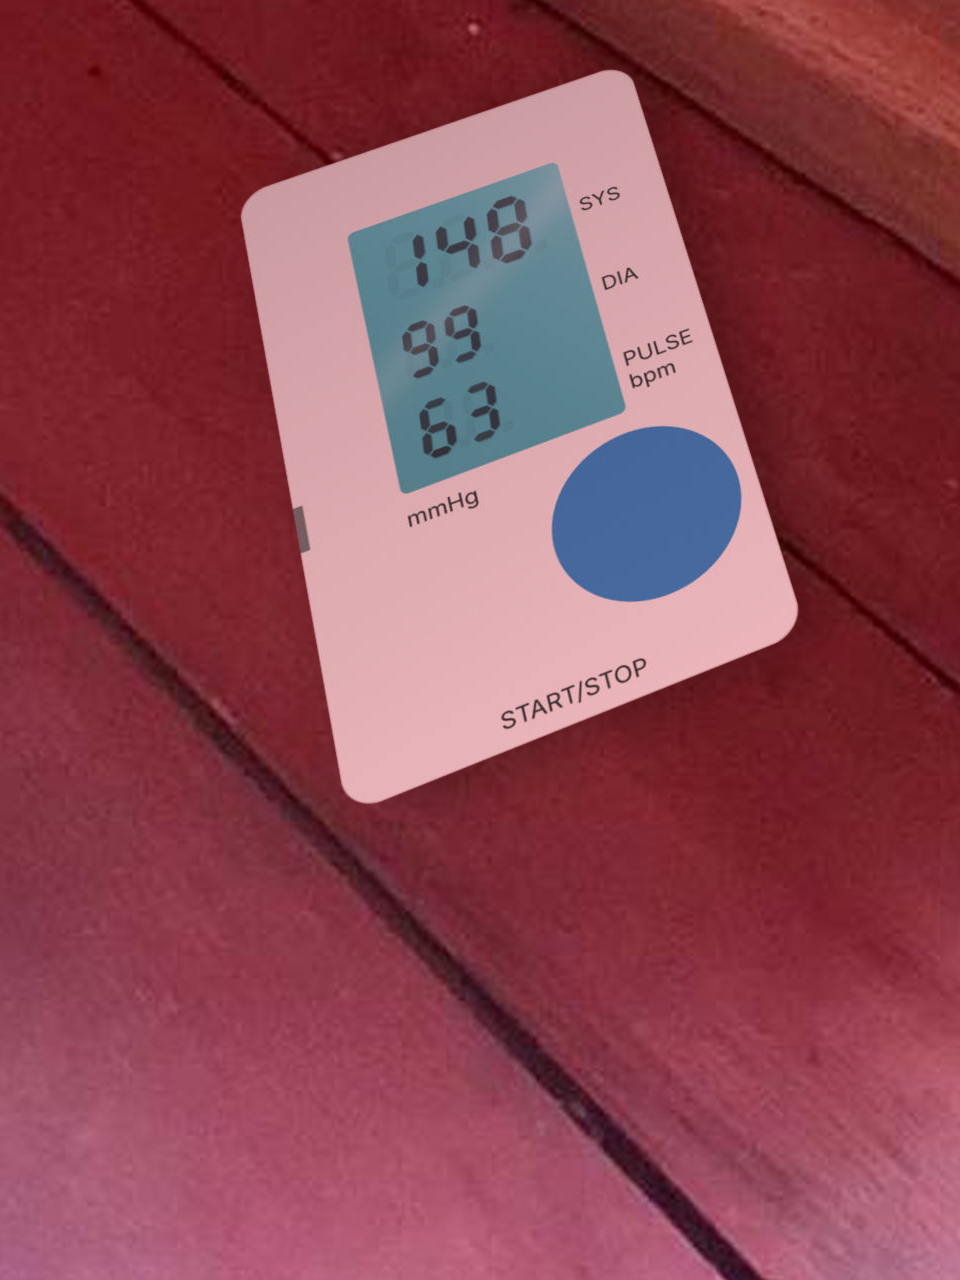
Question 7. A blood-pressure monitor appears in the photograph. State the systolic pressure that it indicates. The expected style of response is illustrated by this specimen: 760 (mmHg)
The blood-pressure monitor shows 148 (mmHg)
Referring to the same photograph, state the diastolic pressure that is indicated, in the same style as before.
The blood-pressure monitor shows 99 (mmHg)
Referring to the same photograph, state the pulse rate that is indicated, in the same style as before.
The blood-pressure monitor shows 63 (bpm)
